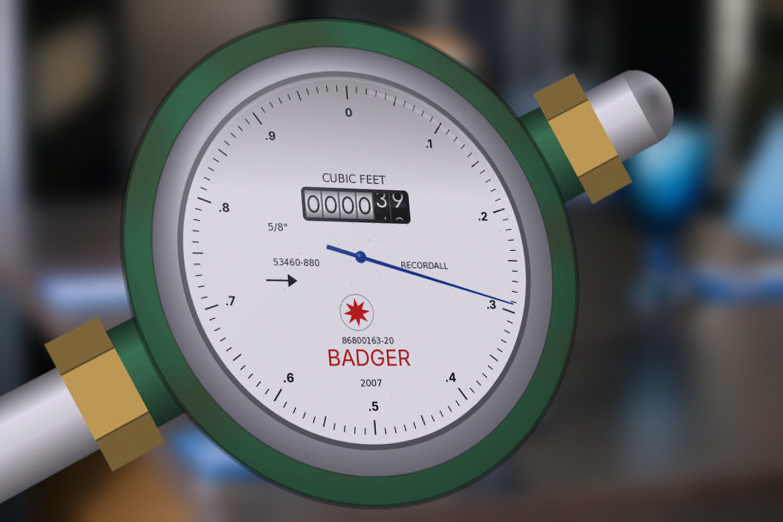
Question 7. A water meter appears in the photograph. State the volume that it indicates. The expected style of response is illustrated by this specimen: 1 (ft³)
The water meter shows 39.29 (ft³)
